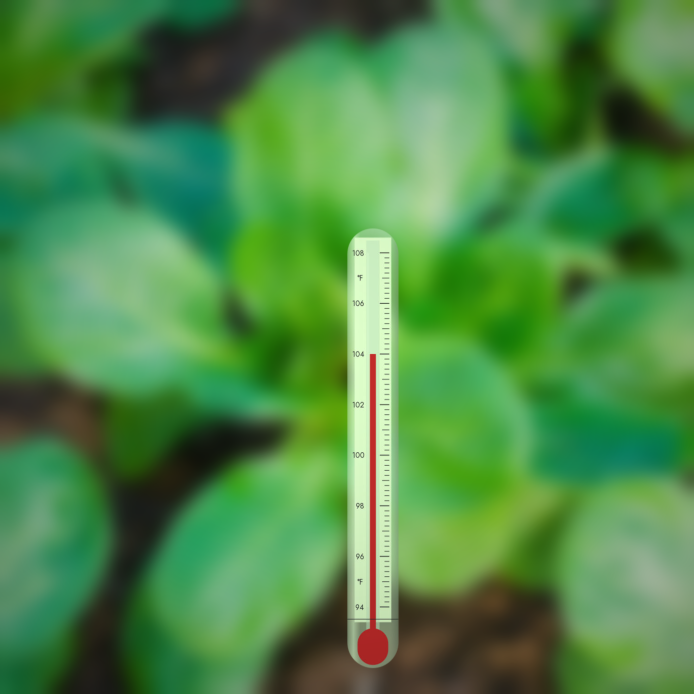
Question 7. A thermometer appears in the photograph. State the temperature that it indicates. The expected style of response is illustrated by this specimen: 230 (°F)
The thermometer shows 104 (°F)
